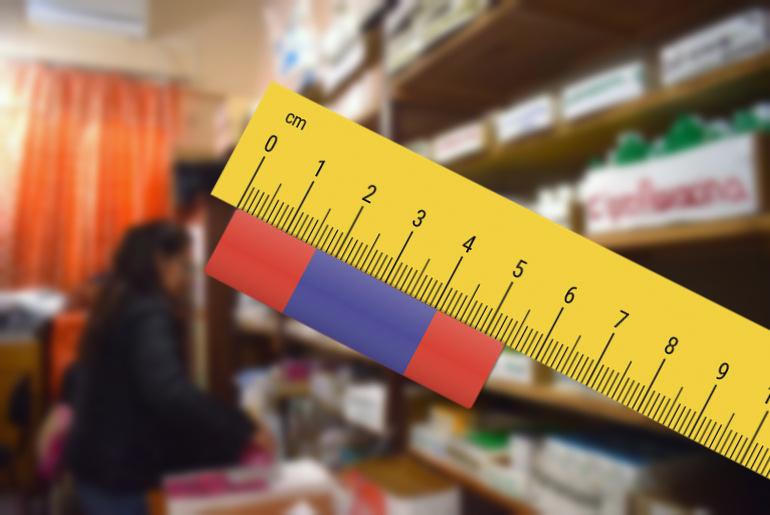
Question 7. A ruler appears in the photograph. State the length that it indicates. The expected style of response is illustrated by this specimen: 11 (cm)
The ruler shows 5.4 (cm)
